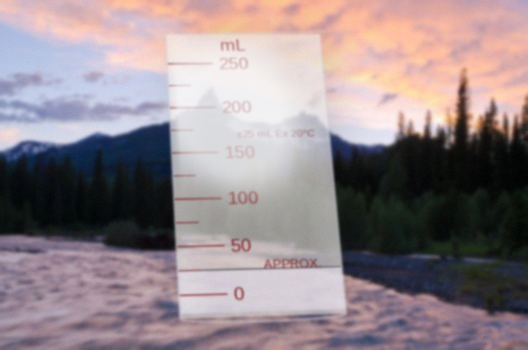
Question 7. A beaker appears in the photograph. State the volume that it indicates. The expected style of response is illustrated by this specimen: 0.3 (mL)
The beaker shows 25 (mL)
